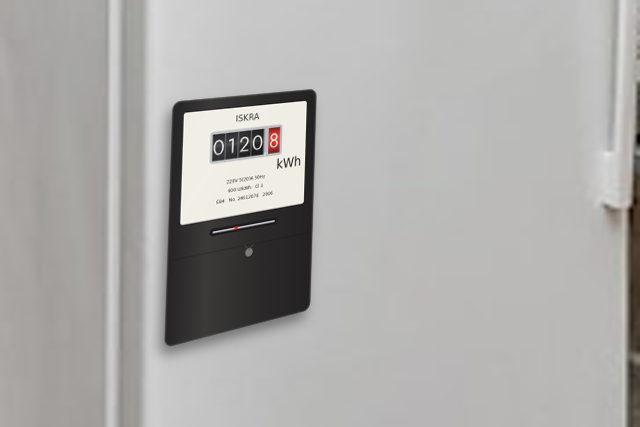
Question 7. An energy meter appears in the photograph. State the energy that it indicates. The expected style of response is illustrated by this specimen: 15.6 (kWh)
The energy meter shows 120.8 (kWh)
